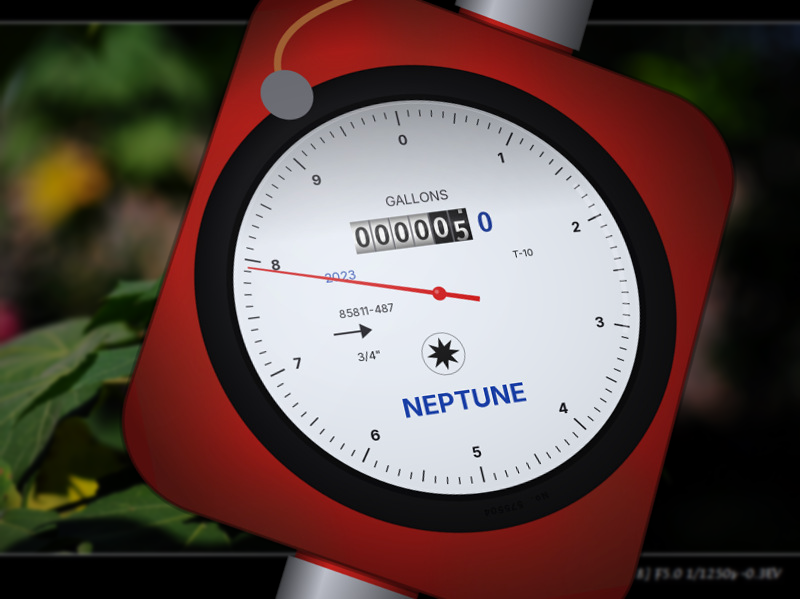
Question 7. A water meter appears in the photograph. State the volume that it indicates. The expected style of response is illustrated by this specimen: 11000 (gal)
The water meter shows 47.9 (gal)
